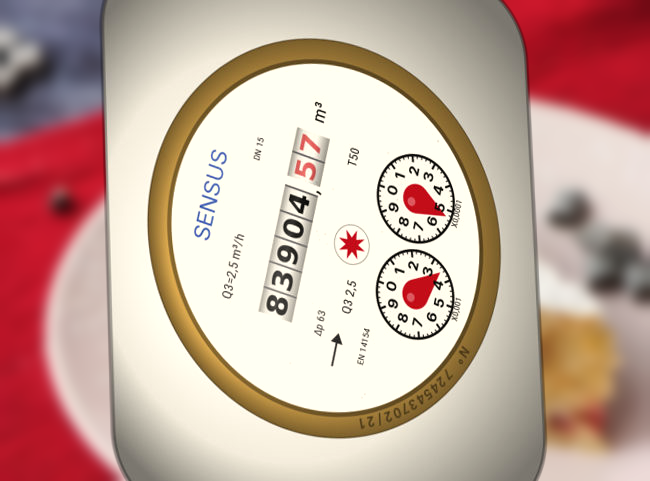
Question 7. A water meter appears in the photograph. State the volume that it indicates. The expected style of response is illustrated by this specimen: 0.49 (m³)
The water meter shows 83904.5735 (m³)
